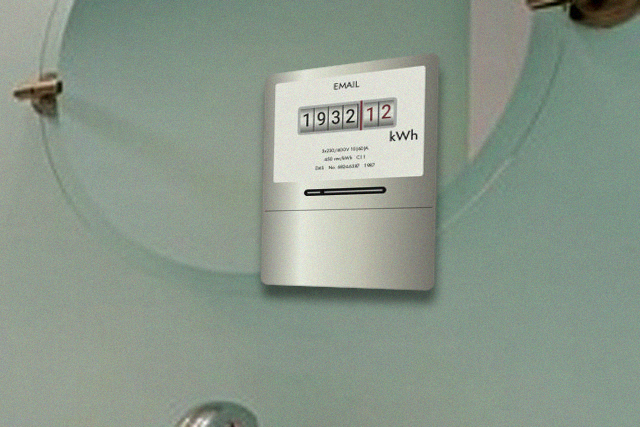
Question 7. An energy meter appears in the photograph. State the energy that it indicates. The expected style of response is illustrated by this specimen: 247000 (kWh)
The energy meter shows 1932.12 (kWh)
